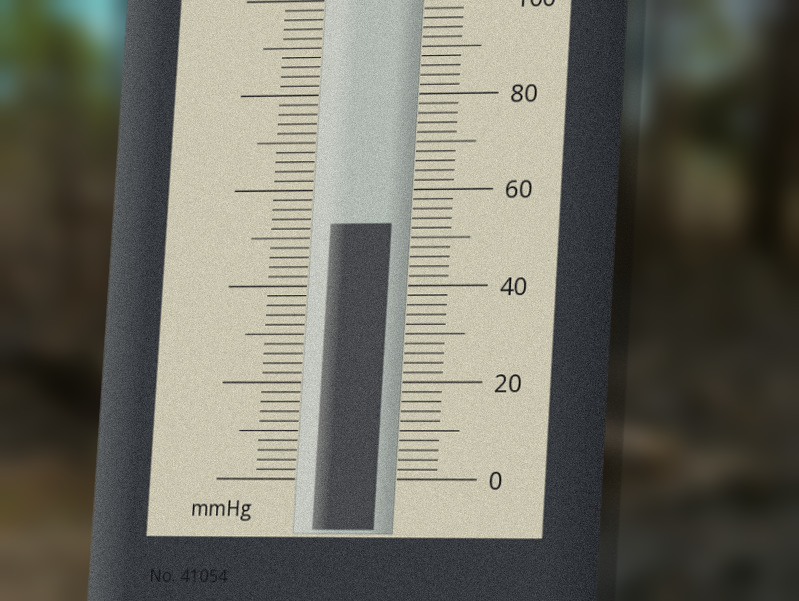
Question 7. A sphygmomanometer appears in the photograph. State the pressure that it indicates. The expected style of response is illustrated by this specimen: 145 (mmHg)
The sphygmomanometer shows 53 (mmHg)
